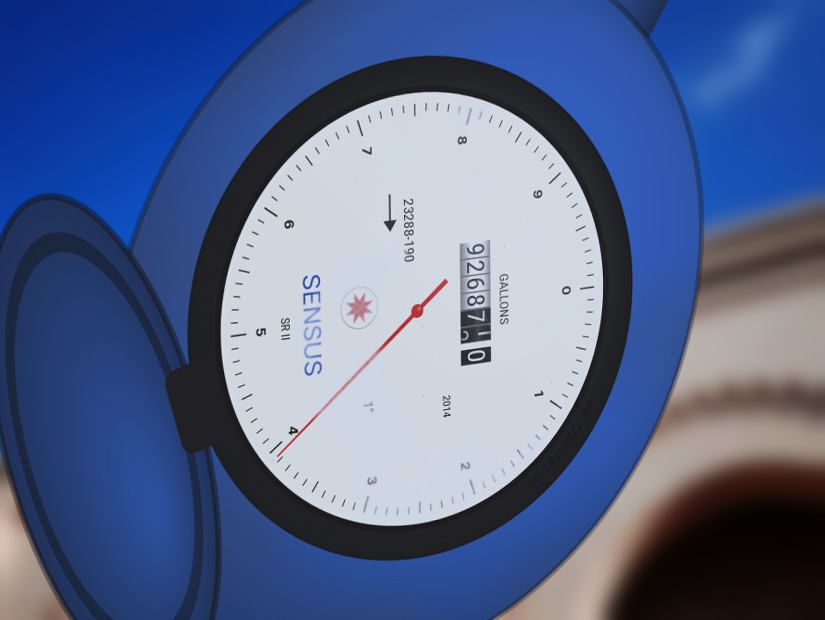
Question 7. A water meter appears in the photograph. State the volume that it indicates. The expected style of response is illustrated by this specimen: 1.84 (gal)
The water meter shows 9268713.9 (gal)
